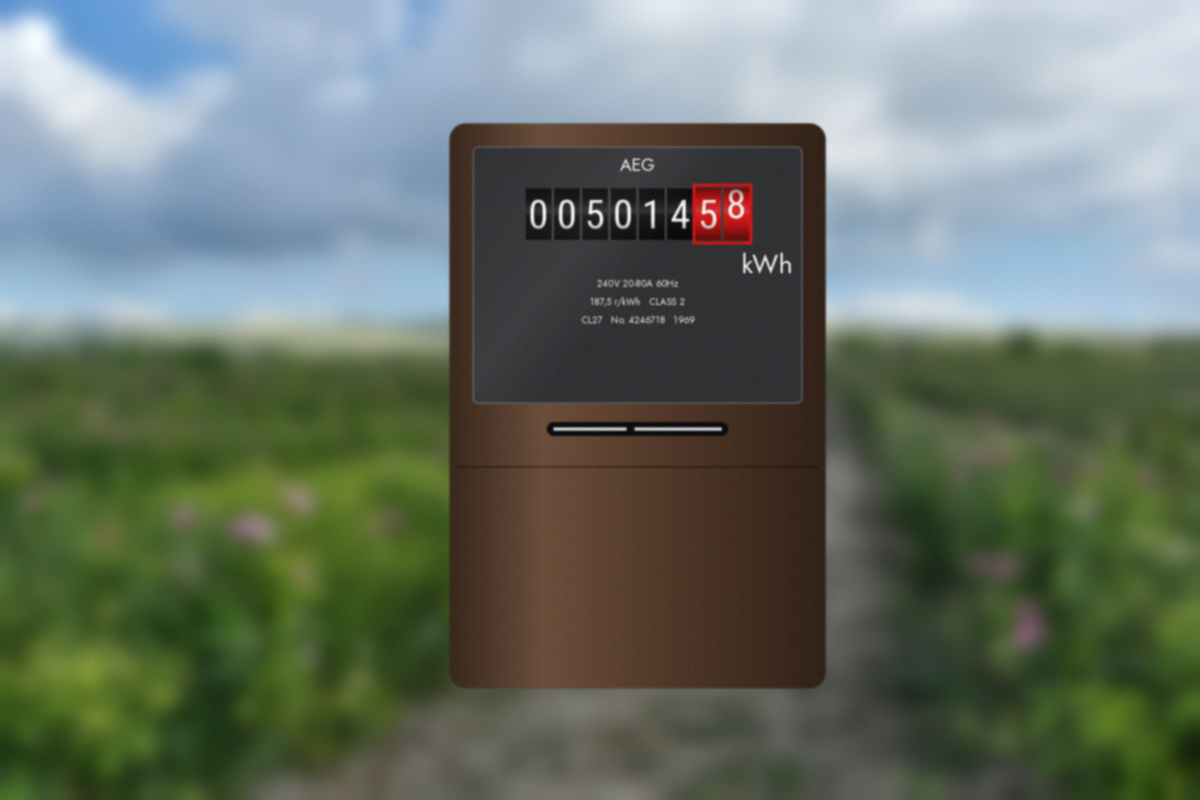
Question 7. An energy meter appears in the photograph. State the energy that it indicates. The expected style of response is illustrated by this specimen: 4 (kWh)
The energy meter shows 5014.58 (kWh)
